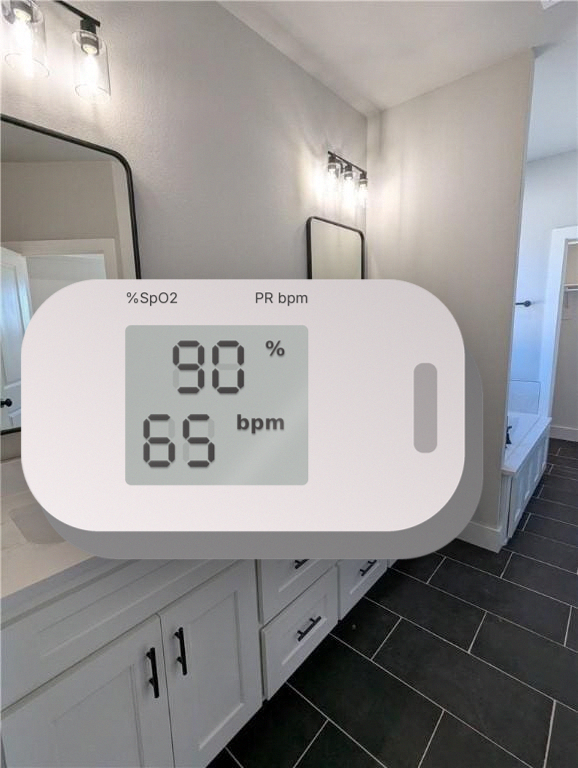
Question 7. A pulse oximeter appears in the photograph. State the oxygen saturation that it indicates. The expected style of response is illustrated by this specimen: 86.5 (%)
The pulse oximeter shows 90 (%)
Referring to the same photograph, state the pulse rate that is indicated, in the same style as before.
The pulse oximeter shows 65 (bpm)
